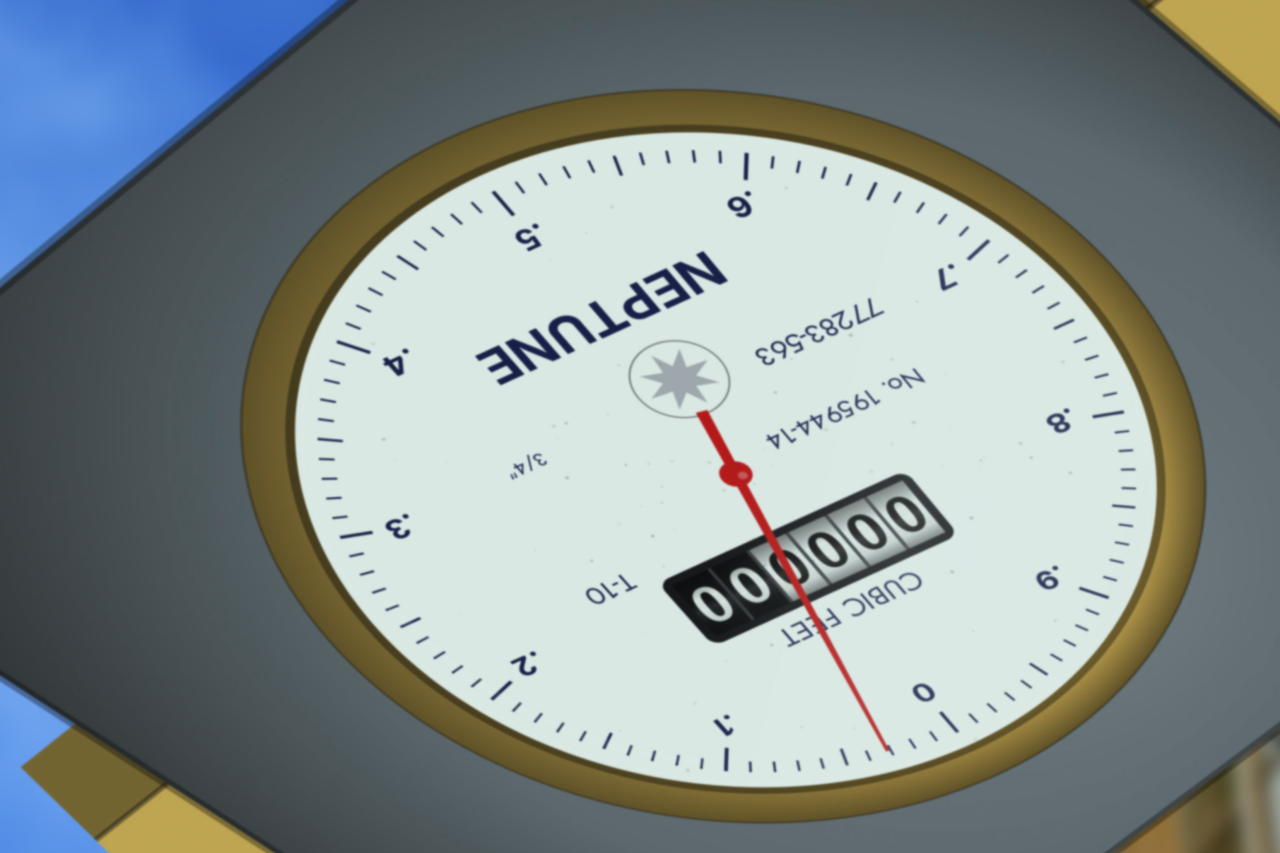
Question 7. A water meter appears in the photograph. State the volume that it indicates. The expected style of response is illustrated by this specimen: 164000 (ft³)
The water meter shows 0.03 (ft³)
